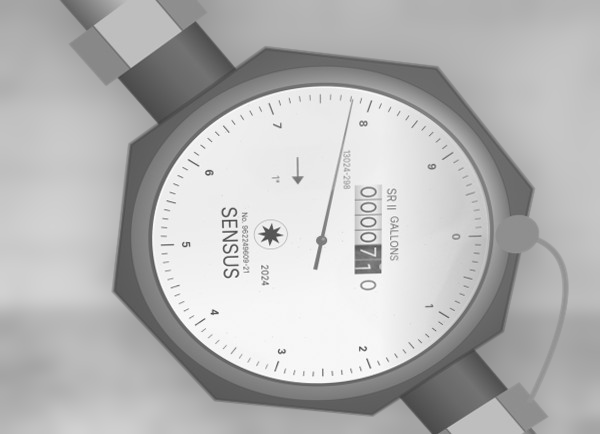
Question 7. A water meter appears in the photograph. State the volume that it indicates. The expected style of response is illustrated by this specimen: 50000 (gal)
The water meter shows 707.8 (gal)
